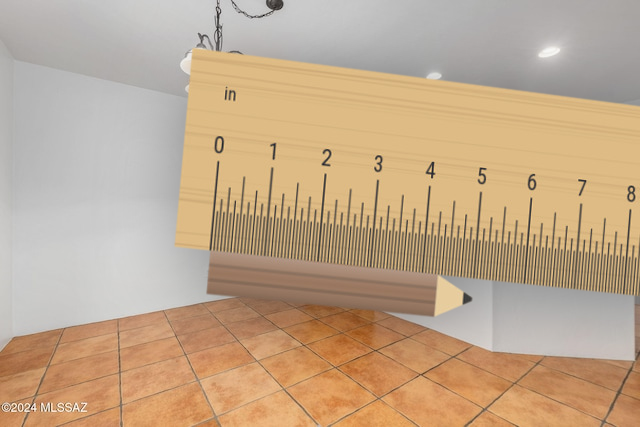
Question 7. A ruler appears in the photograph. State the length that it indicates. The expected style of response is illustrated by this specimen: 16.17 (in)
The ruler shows 5 (in)
